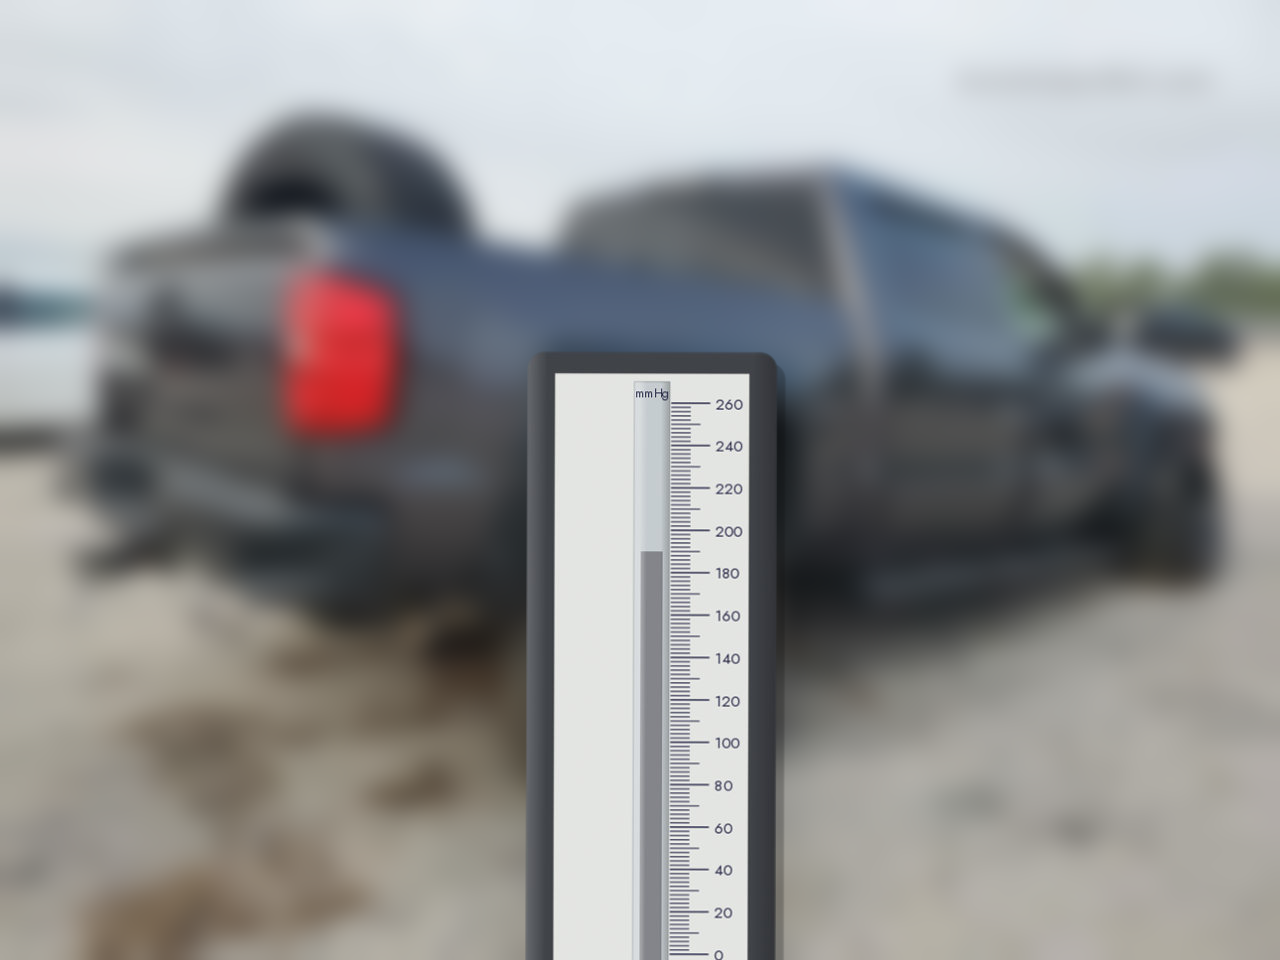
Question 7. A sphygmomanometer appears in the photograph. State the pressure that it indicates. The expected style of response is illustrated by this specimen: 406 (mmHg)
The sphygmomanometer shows 190 (mmHg)
